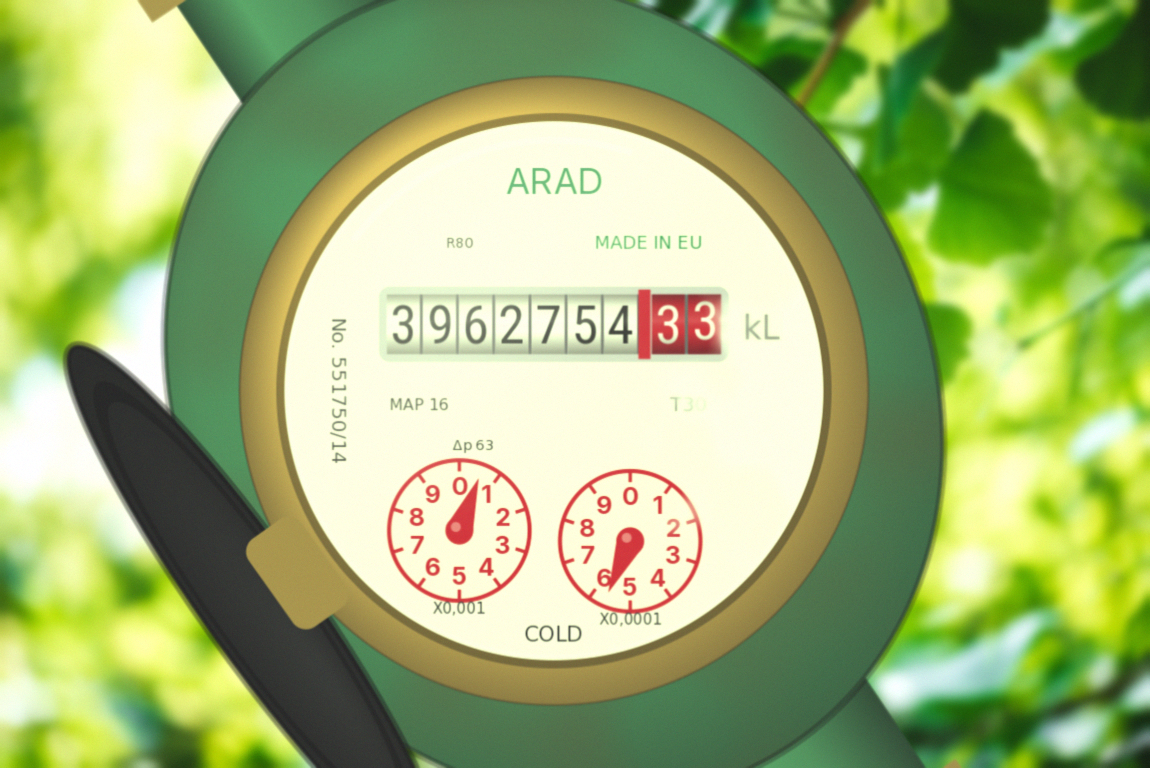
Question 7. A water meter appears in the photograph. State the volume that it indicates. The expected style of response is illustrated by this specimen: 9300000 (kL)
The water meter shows 3962754.3305 (kL)
